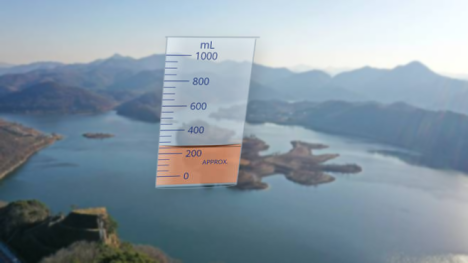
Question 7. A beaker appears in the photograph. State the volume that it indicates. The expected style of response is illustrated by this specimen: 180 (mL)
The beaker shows 250 (mL)
